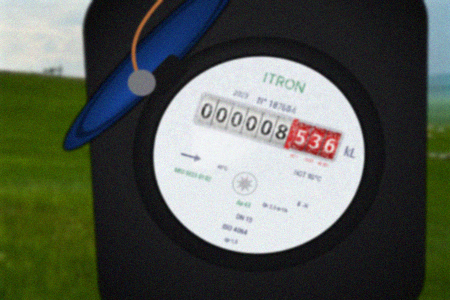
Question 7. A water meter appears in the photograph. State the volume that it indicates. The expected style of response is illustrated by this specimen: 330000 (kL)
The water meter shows 8.536 (kL)
